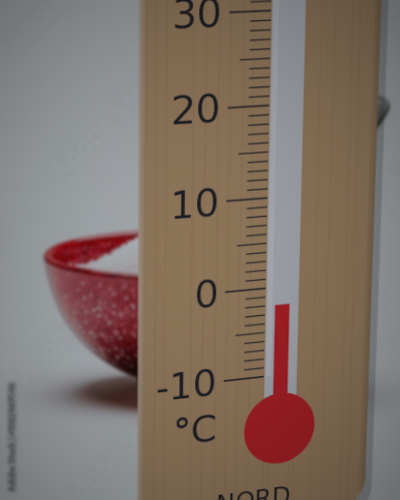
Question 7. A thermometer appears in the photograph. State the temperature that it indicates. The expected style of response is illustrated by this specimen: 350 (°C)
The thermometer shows -2 (°C)
